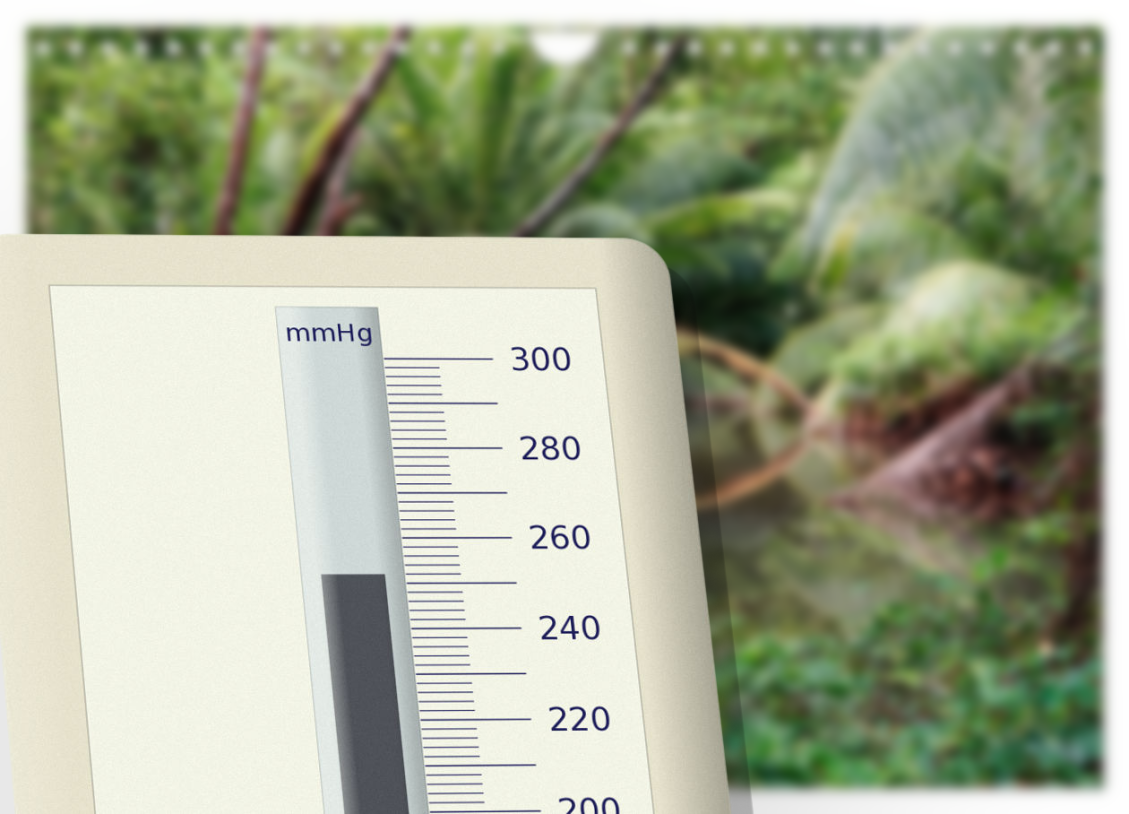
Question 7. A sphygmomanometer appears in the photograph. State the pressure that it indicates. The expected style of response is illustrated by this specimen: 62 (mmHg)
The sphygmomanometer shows 252 (mmHg)
